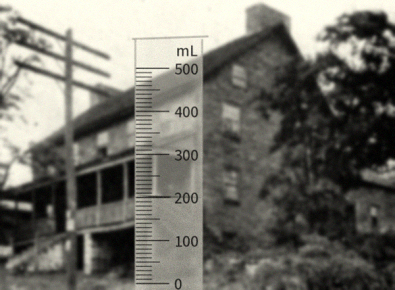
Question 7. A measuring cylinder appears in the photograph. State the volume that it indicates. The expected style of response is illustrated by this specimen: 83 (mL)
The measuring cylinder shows 200 (mL)
